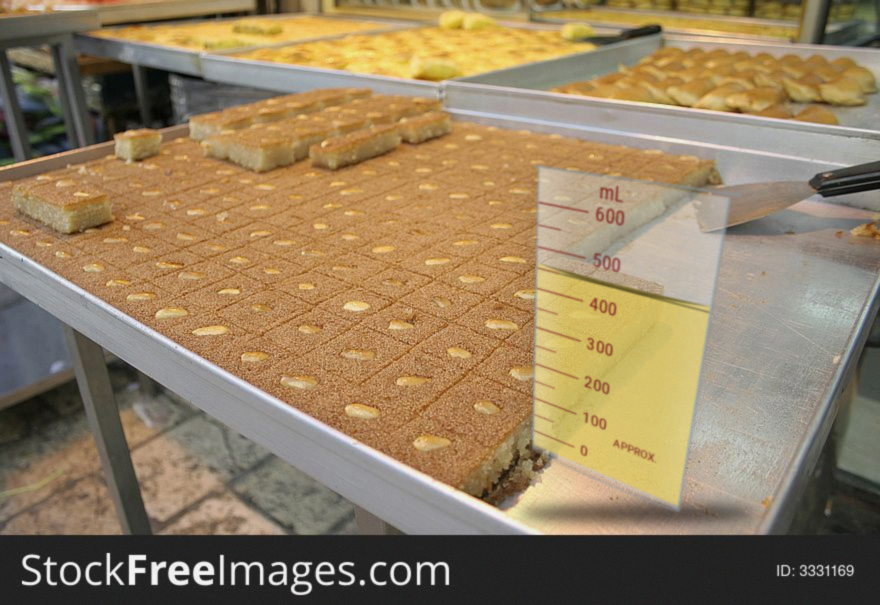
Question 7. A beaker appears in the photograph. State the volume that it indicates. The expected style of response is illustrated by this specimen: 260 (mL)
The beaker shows 450 (mL)
